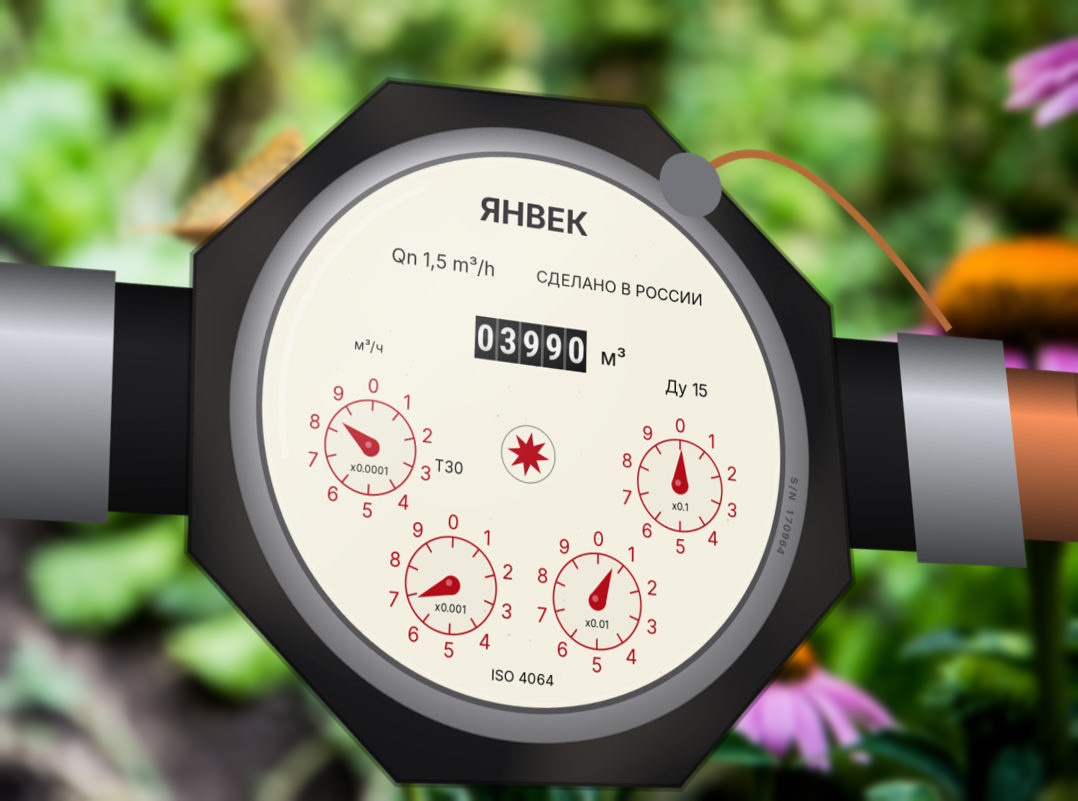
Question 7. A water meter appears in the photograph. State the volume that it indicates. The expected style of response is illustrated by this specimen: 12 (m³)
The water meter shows 3990.0068 (m³)
